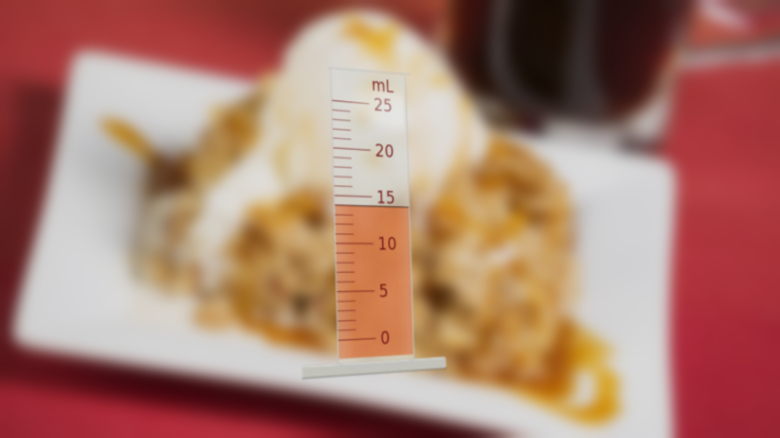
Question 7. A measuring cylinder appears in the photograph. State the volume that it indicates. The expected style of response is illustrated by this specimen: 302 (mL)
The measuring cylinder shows 14 (mL)
